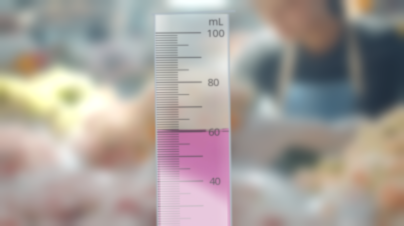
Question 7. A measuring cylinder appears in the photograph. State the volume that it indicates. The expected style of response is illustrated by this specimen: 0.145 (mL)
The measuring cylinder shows 60 (mL)
